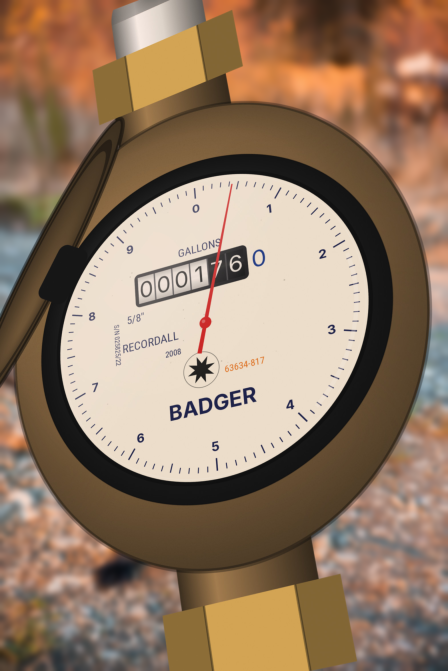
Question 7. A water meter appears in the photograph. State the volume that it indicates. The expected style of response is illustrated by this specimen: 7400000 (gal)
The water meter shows 1760.4 (gal)
